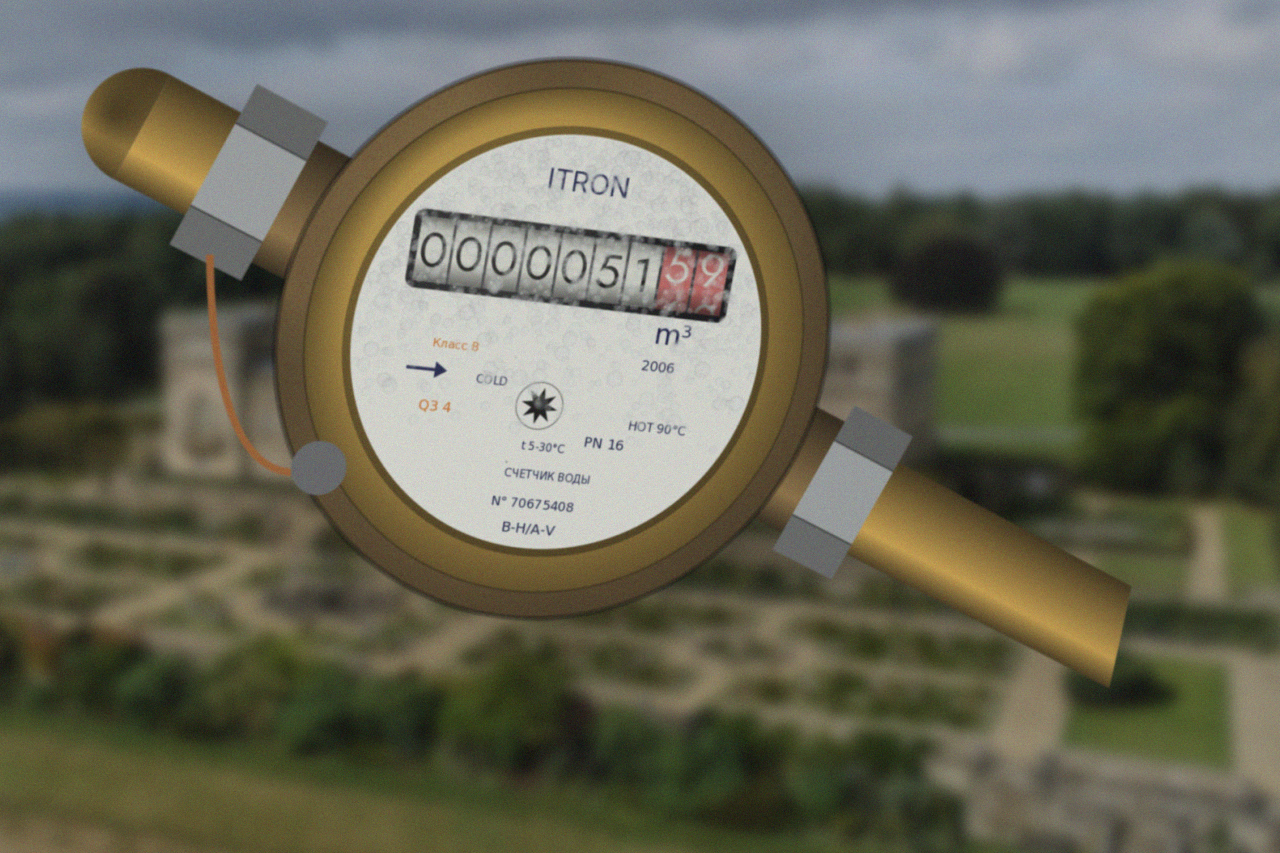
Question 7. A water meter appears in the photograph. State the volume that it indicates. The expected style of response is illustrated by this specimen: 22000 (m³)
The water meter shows 51.59 (m³)
